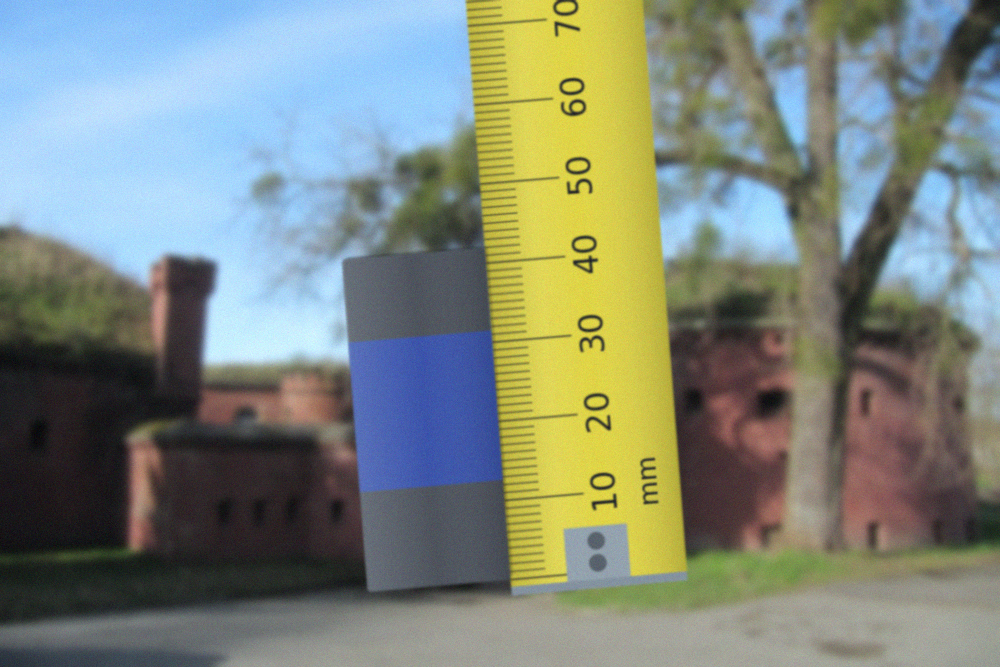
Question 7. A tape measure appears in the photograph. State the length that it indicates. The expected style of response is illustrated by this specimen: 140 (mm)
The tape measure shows 42 (mm)
